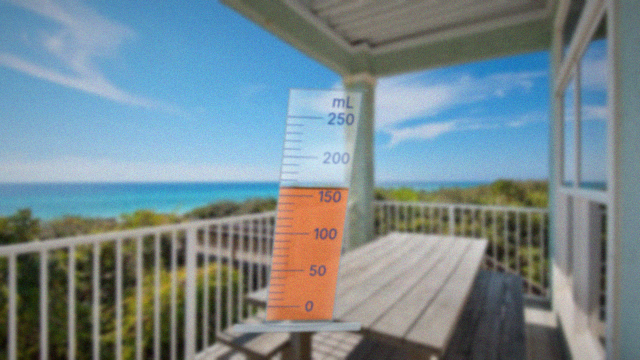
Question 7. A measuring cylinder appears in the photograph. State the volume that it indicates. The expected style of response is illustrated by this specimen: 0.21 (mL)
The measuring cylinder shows 160 (mL)
